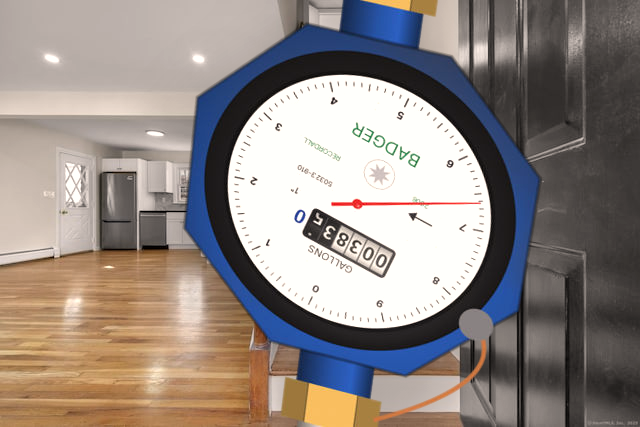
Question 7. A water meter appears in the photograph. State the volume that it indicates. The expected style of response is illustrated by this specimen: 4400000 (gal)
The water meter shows 38346.6 (gal)
